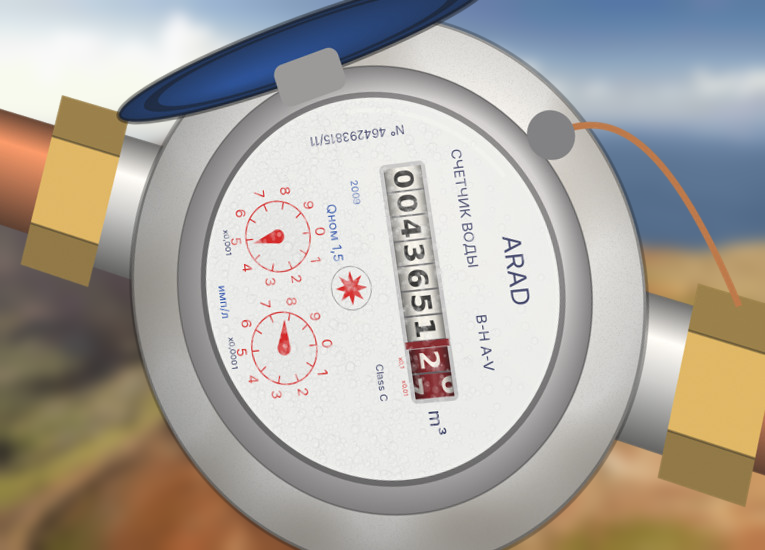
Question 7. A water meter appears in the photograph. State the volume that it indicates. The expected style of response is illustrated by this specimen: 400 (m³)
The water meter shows 43651.2647 (m³)
